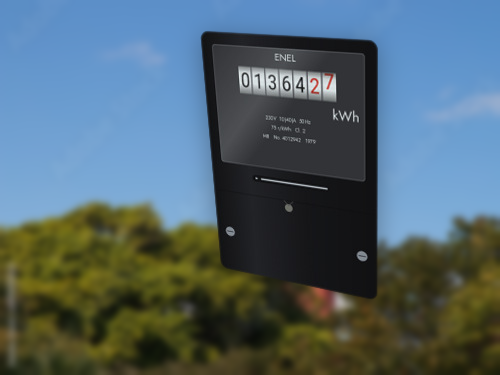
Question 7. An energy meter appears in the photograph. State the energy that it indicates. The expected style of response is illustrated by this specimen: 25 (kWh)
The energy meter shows 1364.27 (kWh)
